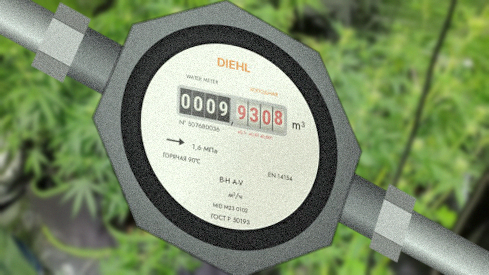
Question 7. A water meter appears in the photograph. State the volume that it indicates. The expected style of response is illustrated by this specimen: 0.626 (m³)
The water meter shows 9.9308 (m³)
